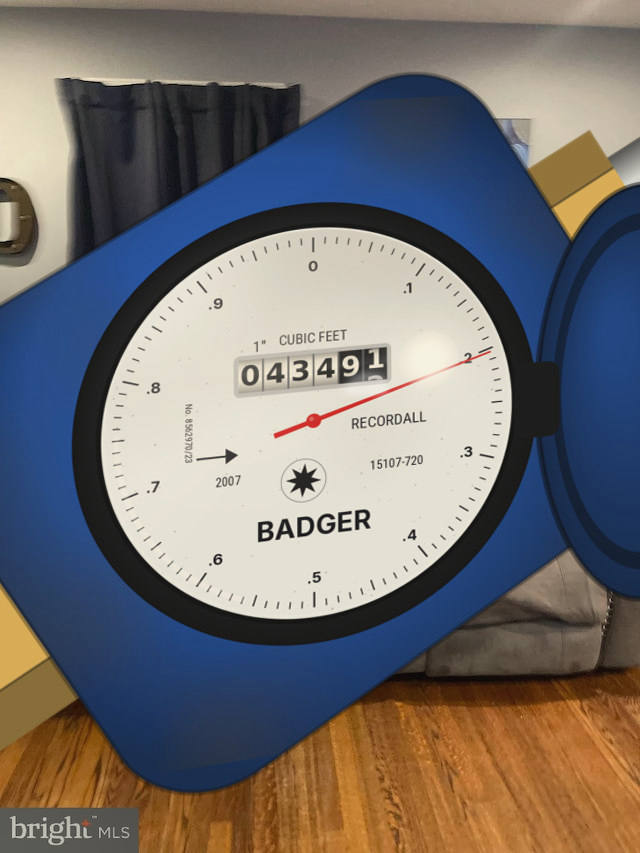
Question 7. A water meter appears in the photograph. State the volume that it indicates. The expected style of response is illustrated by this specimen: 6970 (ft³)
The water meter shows 43491.20 (ft³)
